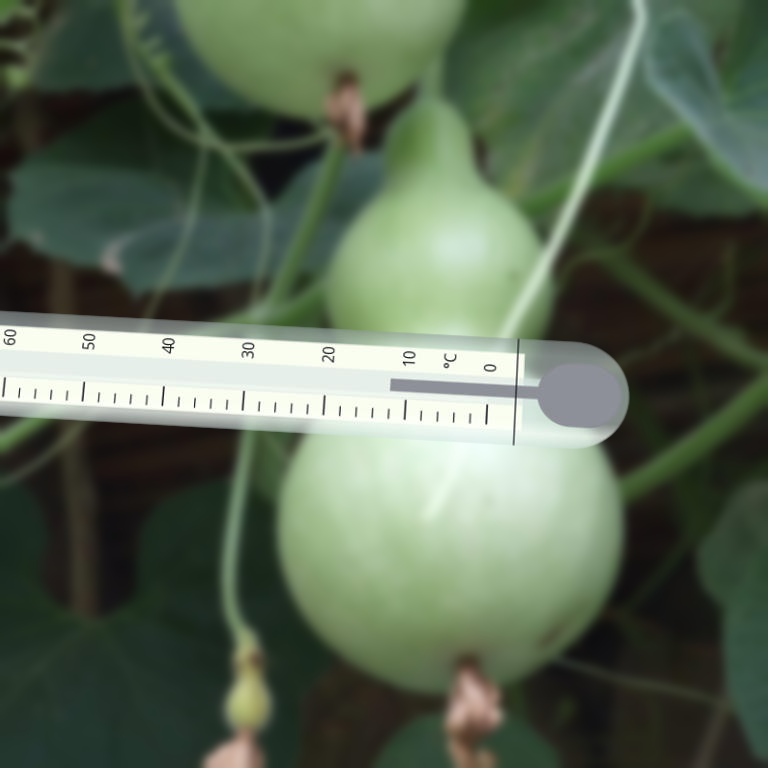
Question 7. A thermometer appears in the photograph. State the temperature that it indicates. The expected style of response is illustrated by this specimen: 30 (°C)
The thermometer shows 12 (°C)
